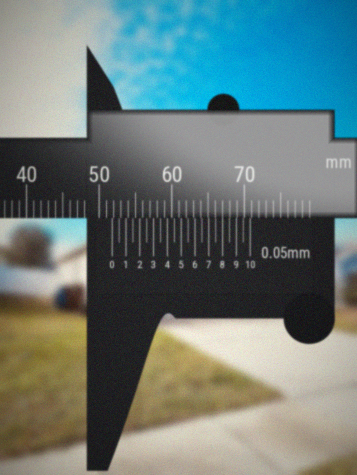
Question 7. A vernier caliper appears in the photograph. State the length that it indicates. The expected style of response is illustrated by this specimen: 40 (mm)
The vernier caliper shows 51.8 (mm)
